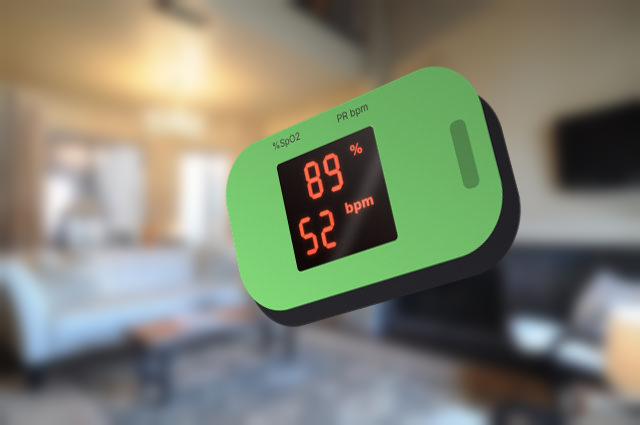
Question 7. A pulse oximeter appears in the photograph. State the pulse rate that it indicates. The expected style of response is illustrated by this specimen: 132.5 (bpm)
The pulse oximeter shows 52 (bpm)
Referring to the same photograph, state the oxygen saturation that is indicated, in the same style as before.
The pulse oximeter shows 89 (%)
